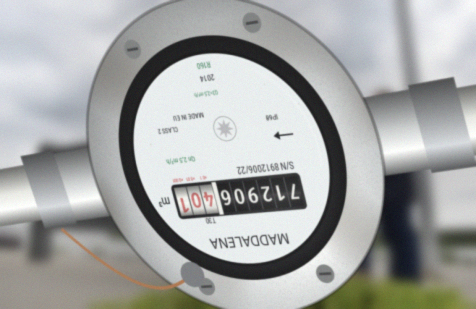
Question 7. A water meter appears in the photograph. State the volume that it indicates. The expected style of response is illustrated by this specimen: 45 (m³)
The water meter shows 712906.401 (m³)
